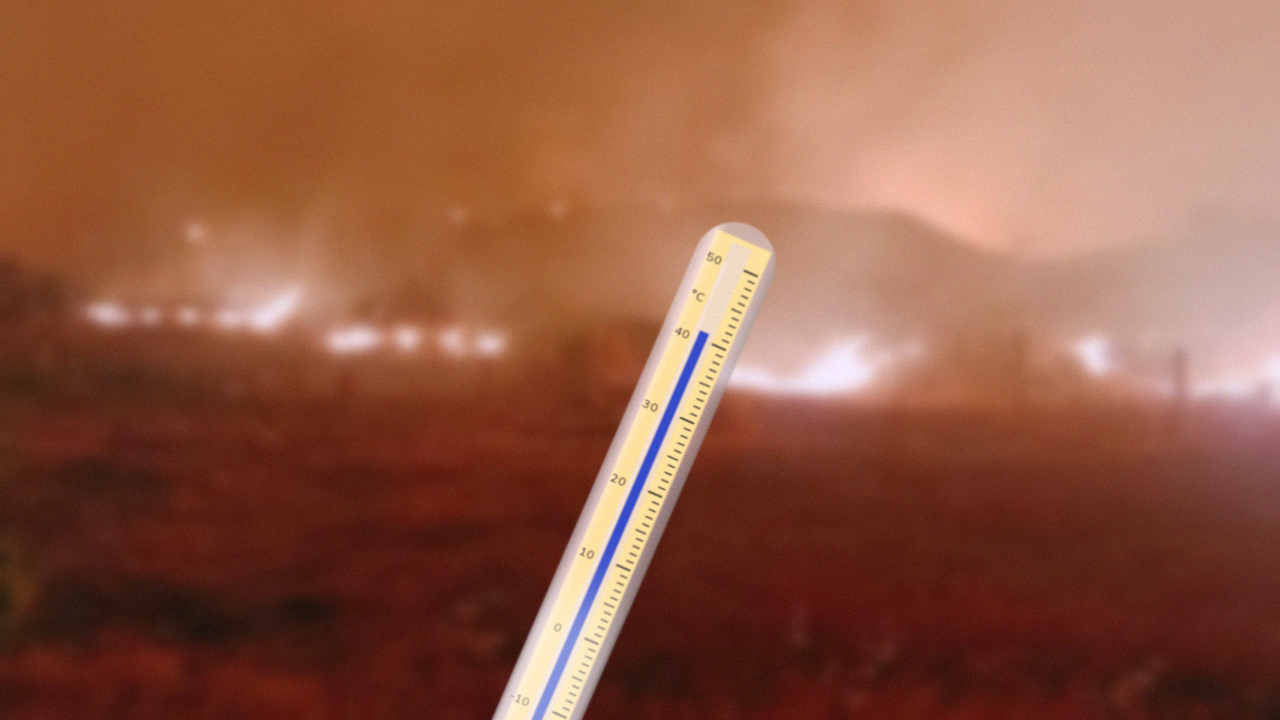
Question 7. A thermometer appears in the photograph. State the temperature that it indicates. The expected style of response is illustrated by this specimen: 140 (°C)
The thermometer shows 41 (°C)
